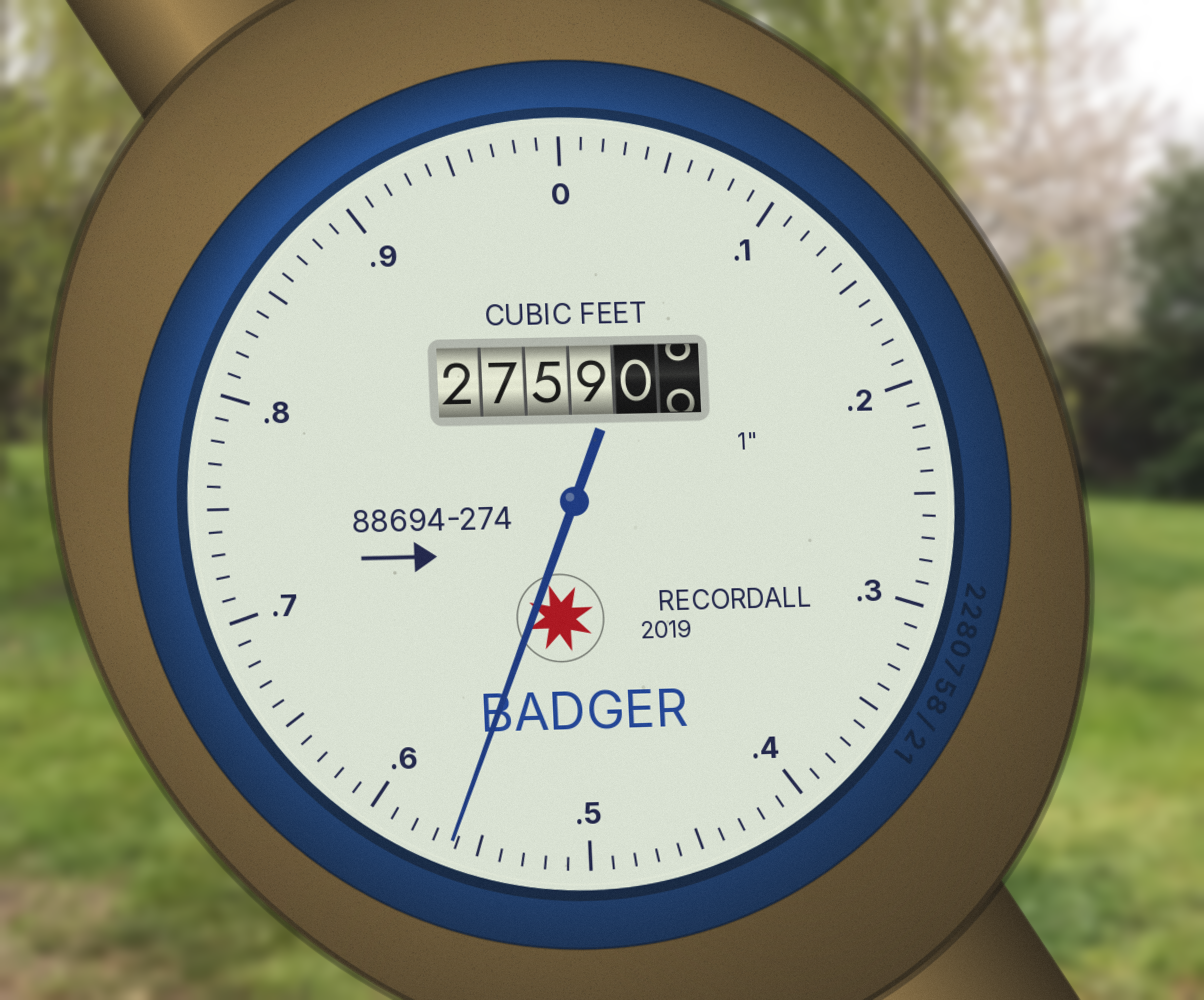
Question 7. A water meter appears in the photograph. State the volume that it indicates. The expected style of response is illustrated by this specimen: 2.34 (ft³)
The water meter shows 275908.56 (ft³)
